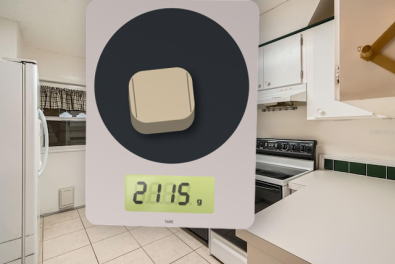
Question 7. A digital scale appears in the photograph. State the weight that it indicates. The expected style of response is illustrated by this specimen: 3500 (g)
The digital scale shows 2115 (g)
